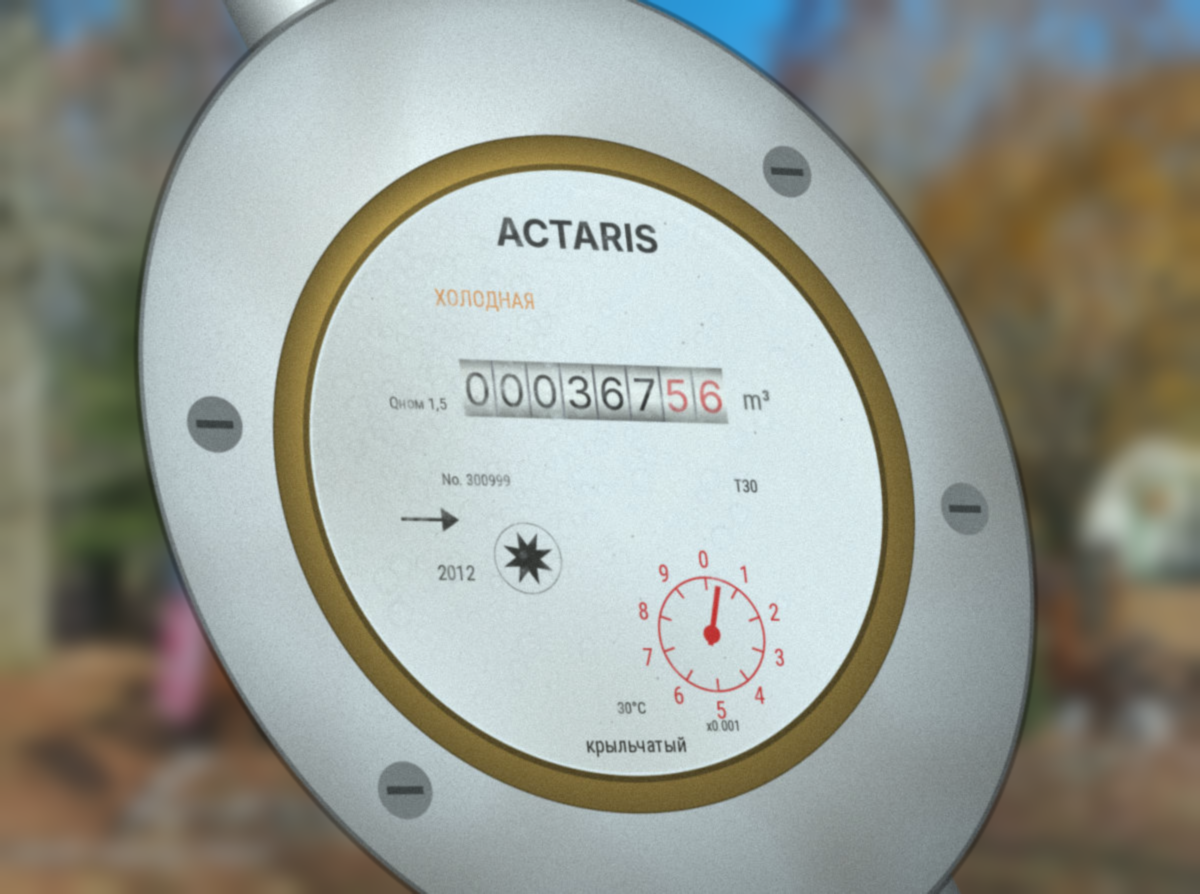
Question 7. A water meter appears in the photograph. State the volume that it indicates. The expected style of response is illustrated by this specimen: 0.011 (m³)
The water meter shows 367.560 (m³)
